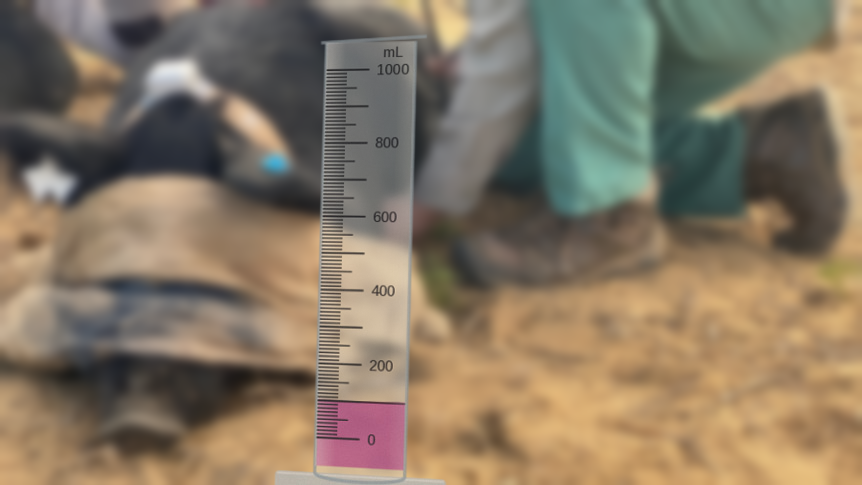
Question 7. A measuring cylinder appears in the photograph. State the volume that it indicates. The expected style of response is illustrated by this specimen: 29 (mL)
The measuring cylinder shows 100 (mL)
